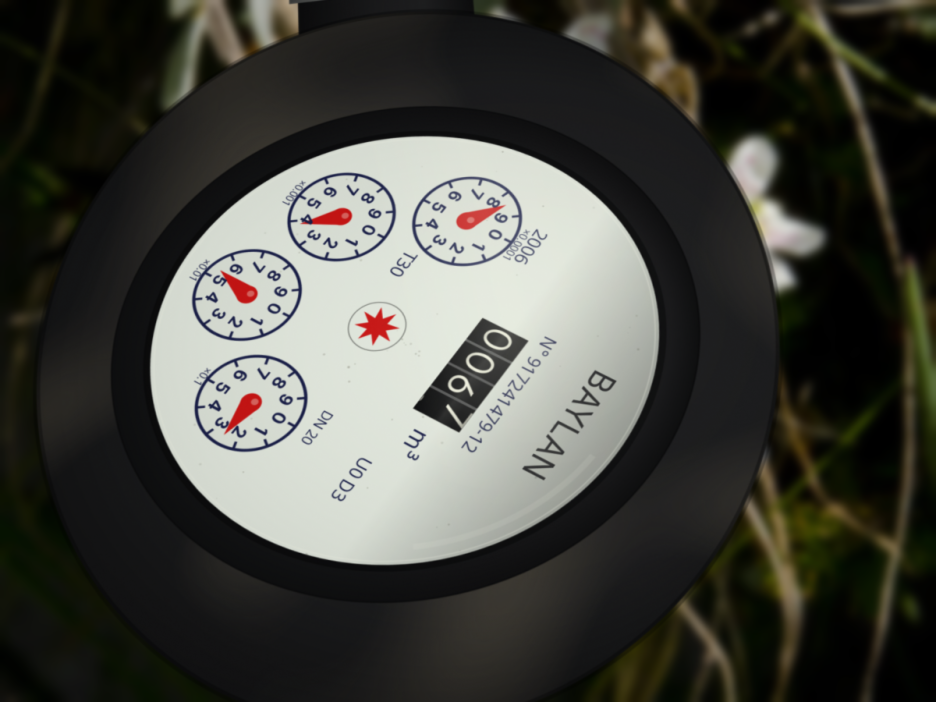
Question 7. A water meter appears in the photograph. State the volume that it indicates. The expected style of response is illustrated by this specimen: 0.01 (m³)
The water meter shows 67.2538 (m³)
